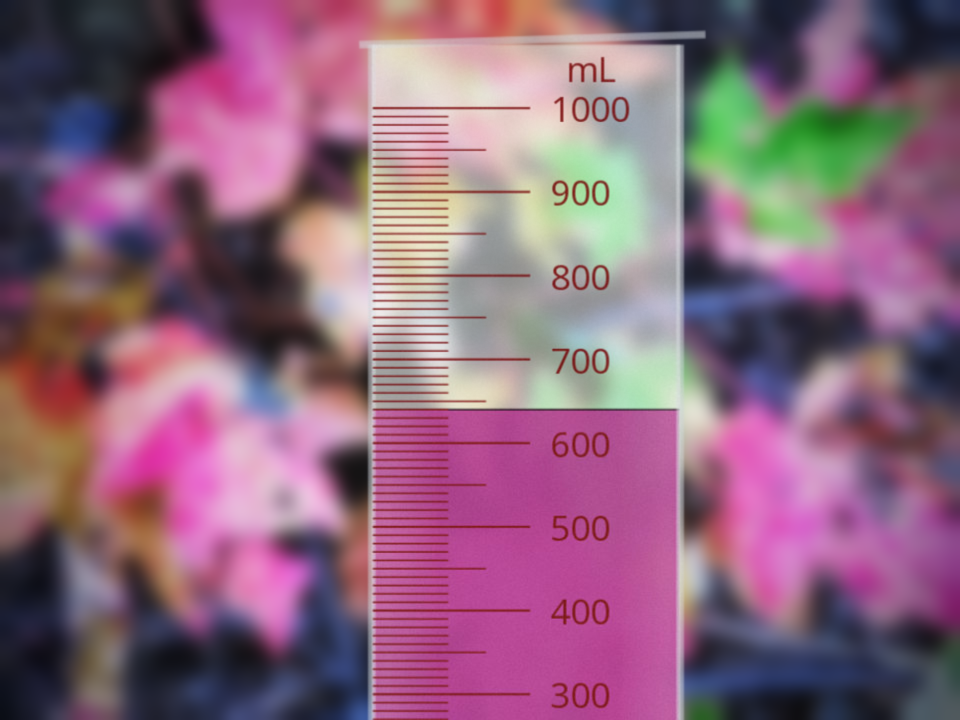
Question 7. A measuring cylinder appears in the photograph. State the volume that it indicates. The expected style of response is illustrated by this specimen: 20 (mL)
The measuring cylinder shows 640 (mL)
